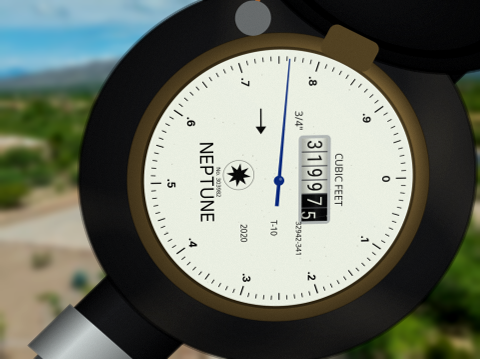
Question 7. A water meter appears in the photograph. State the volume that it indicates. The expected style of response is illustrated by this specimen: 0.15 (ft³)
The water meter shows 319974.76 (ft³)
